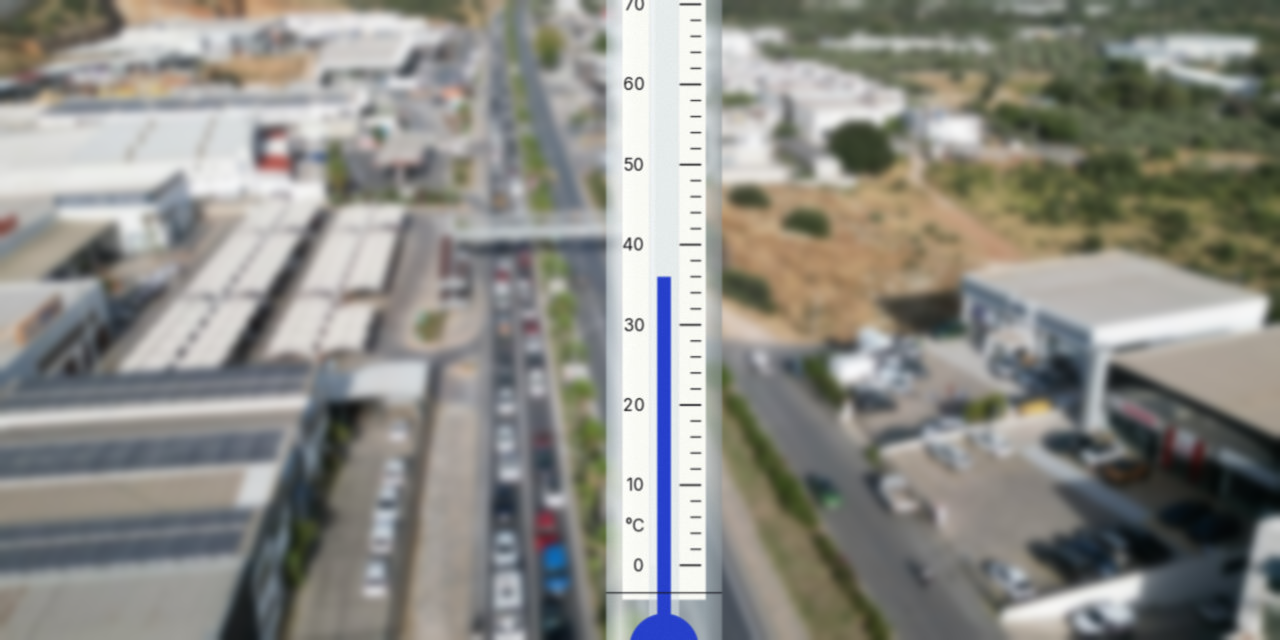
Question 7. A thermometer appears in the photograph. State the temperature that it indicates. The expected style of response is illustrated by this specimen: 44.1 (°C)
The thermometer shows 36 (°C)
